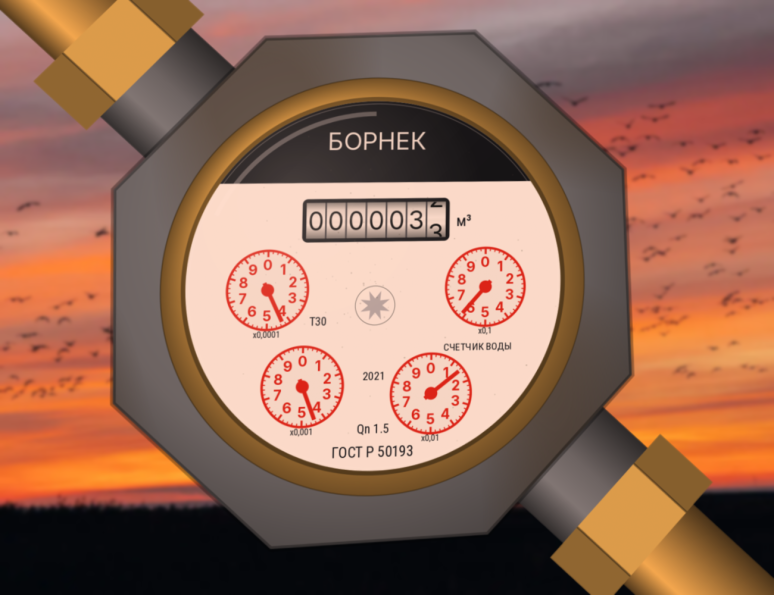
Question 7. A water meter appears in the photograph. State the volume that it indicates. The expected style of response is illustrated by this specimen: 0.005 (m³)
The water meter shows 32.6144 (m³)
